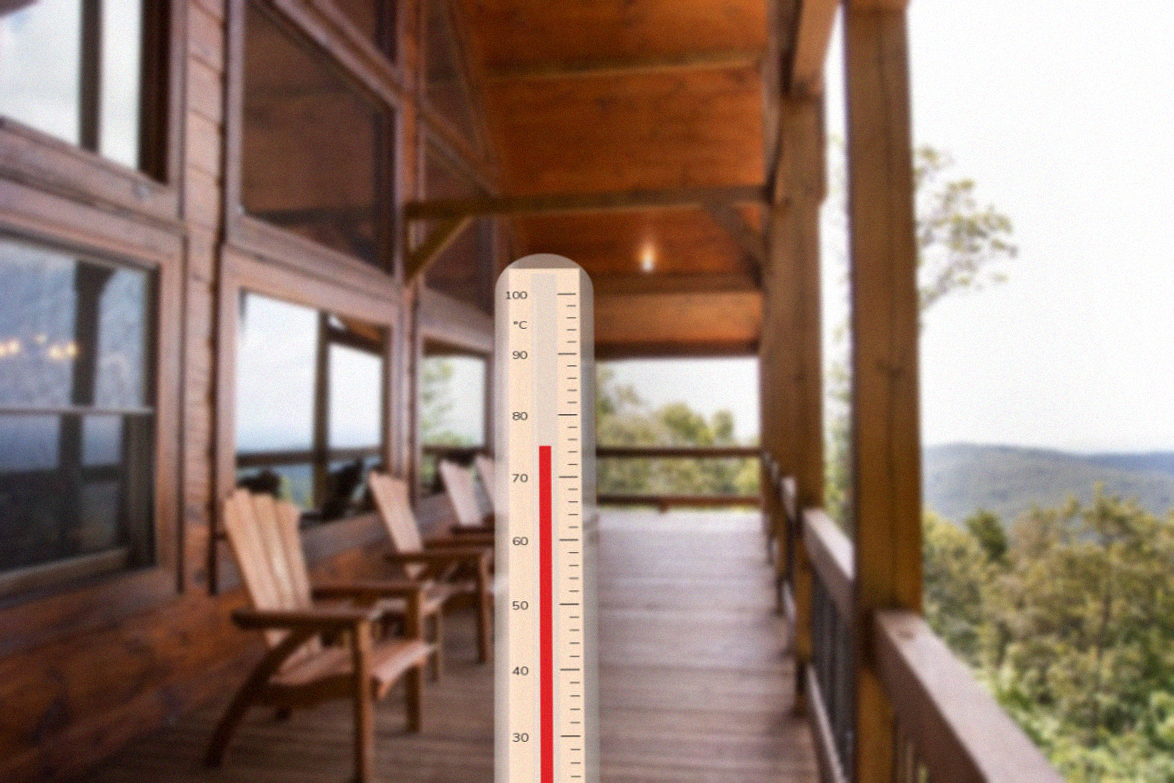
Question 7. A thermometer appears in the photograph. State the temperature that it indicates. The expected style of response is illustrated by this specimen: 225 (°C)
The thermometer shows 75 (°C)
